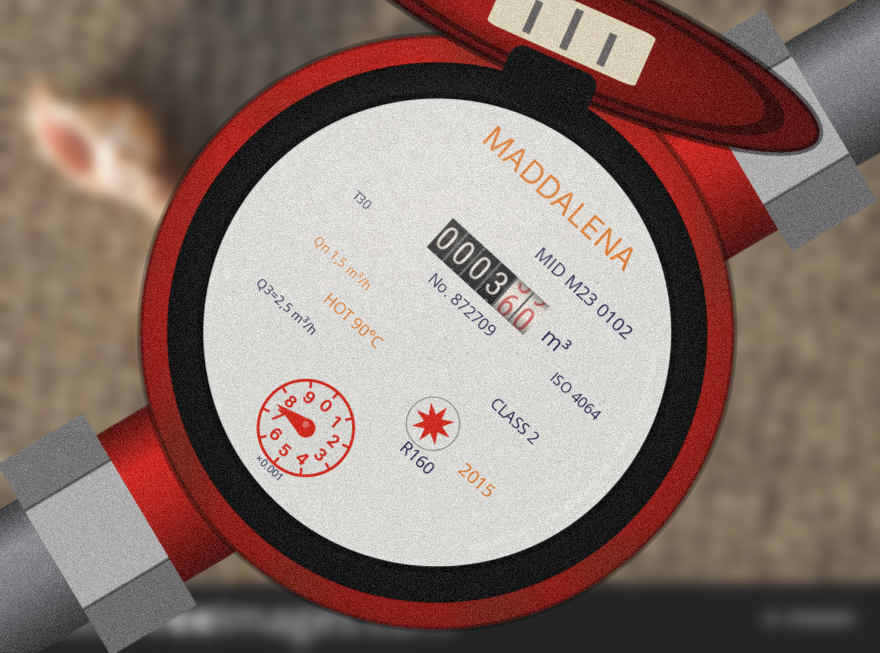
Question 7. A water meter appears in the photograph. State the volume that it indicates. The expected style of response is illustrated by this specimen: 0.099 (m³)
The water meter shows 3.597 (m³)
